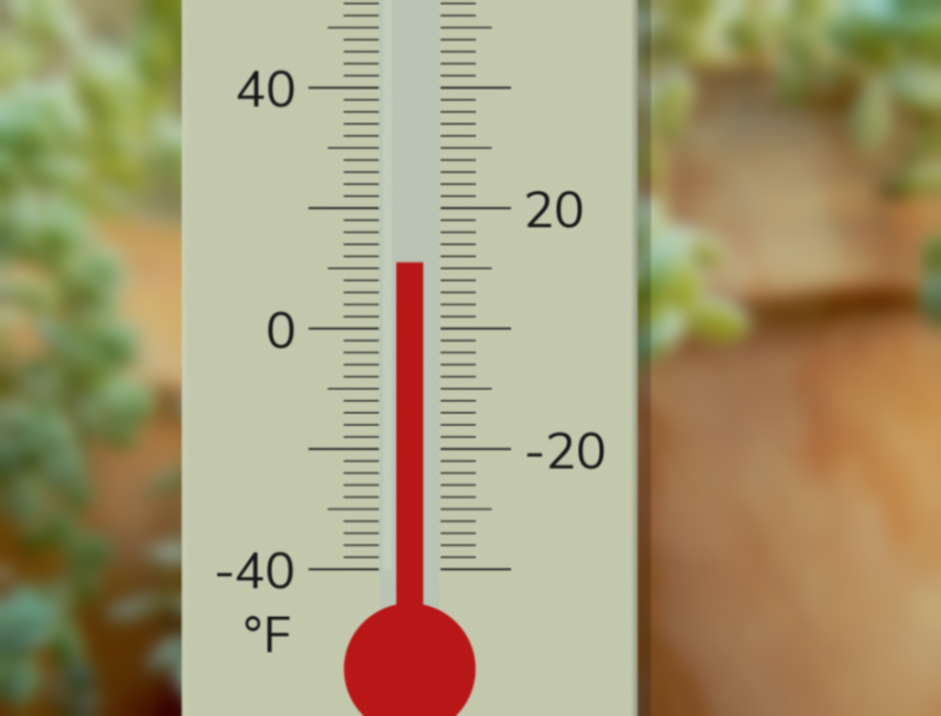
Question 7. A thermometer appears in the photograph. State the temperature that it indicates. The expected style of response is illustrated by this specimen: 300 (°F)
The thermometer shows 11 (°F)
